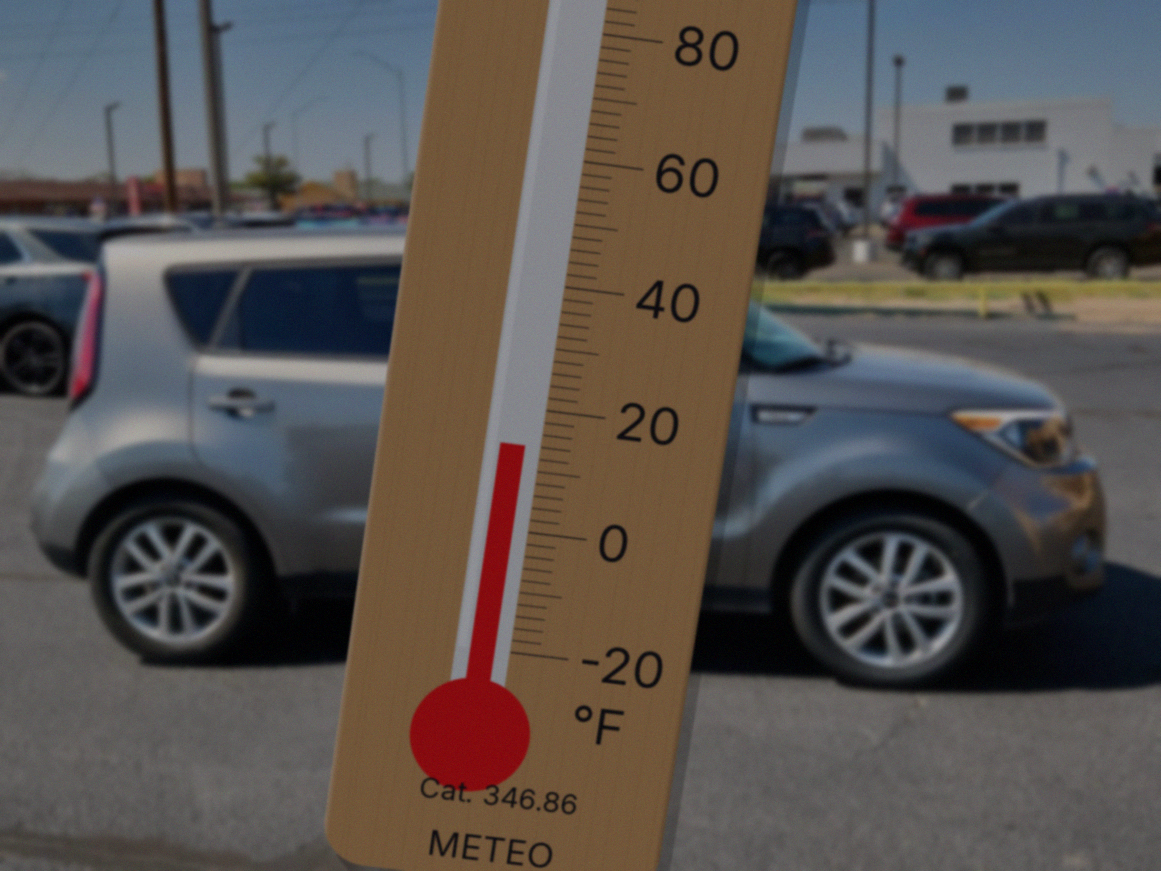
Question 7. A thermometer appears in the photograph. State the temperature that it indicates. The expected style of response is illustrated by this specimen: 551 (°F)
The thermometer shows 14 (°F)
